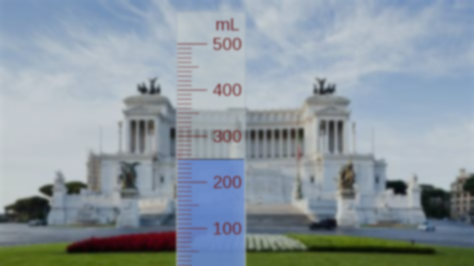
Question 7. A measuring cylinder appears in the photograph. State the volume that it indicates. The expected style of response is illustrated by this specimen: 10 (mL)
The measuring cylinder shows 250 (mL)
